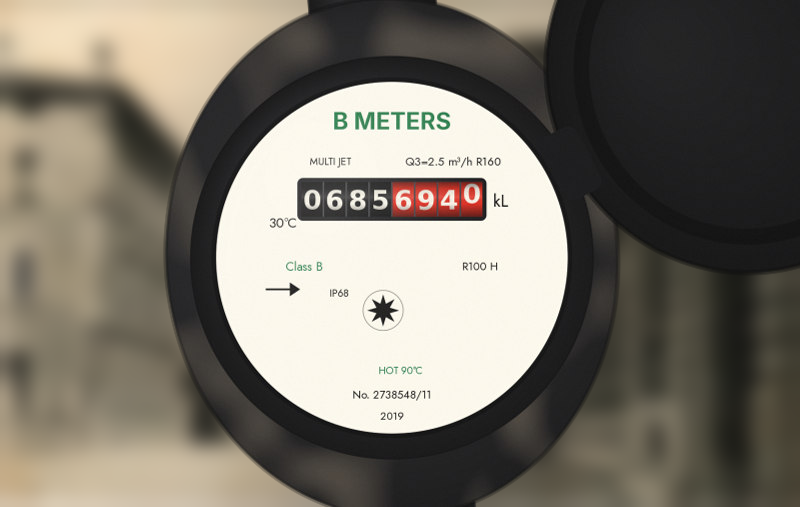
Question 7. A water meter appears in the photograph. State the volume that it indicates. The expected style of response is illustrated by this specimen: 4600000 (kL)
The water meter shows 685.6940 (kL)
